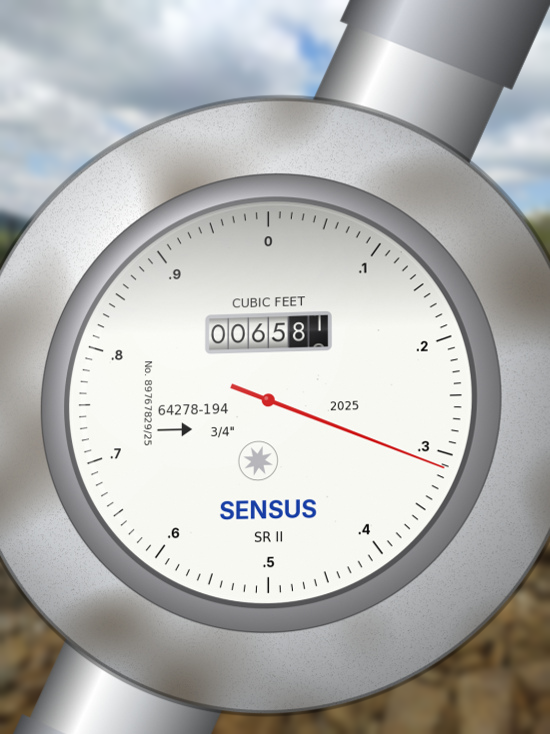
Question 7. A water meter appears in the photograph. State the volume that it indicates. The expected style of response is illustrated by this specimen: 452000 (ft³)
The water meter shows 6581.31 (ft³)
